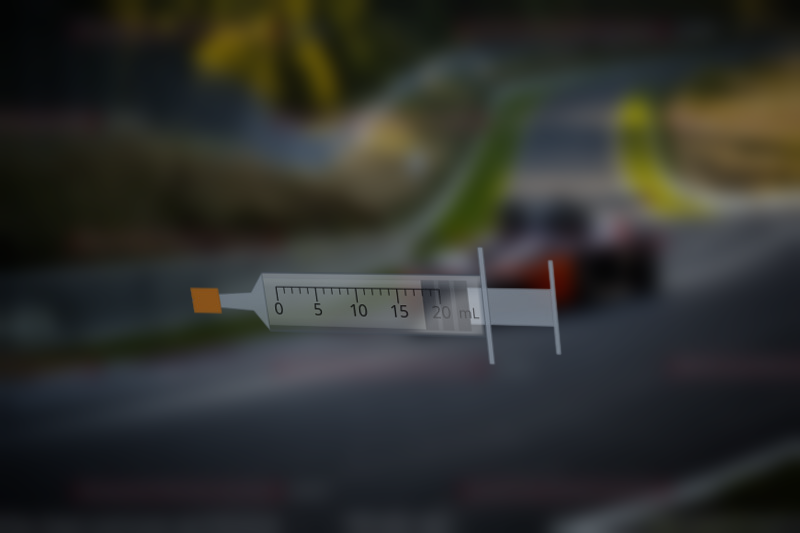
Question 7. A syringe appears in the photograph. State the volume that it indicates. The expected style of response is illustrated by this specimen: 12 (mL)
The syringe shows 18 (mL)
